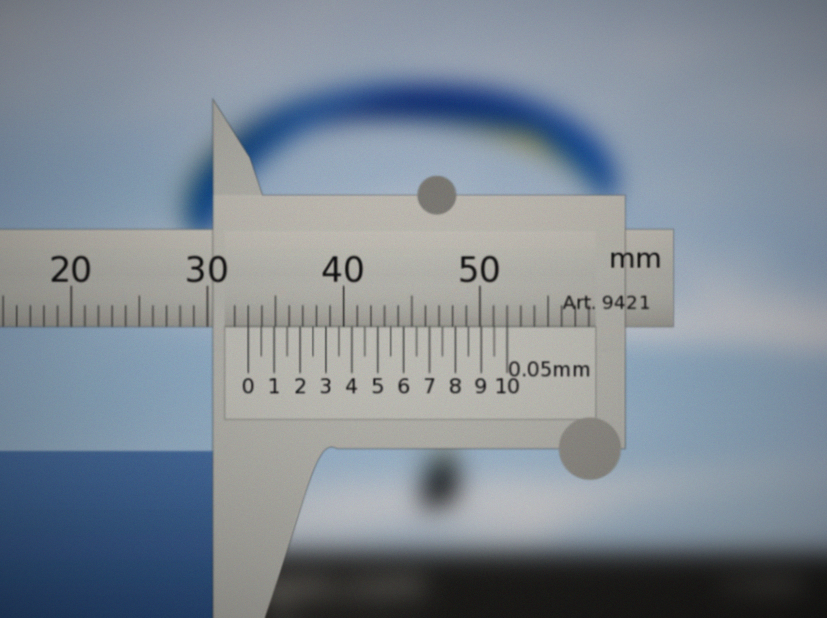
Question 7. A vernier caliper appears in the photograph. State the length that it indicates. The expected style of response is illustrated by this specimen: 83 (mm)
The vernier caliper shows 33.0 (mm)
